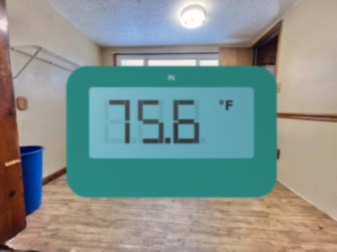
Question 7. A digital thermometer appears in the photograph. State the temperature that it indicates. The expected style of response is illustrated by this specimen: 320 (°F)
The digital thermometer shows 75.6 (°F)
